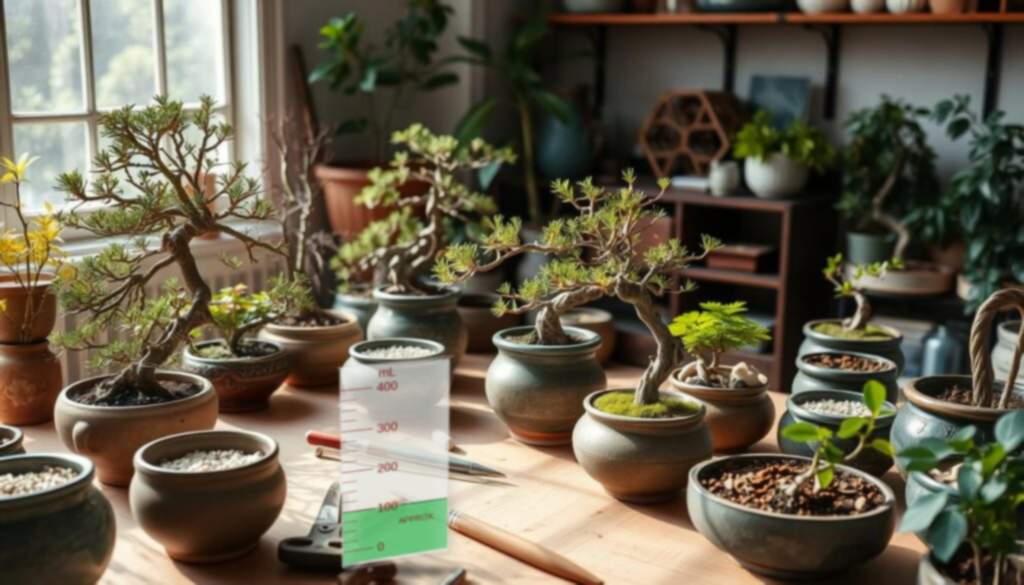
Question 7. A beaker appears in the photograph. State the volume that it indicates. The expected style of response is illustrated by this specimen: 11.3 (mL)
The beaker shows 100 (mL)
